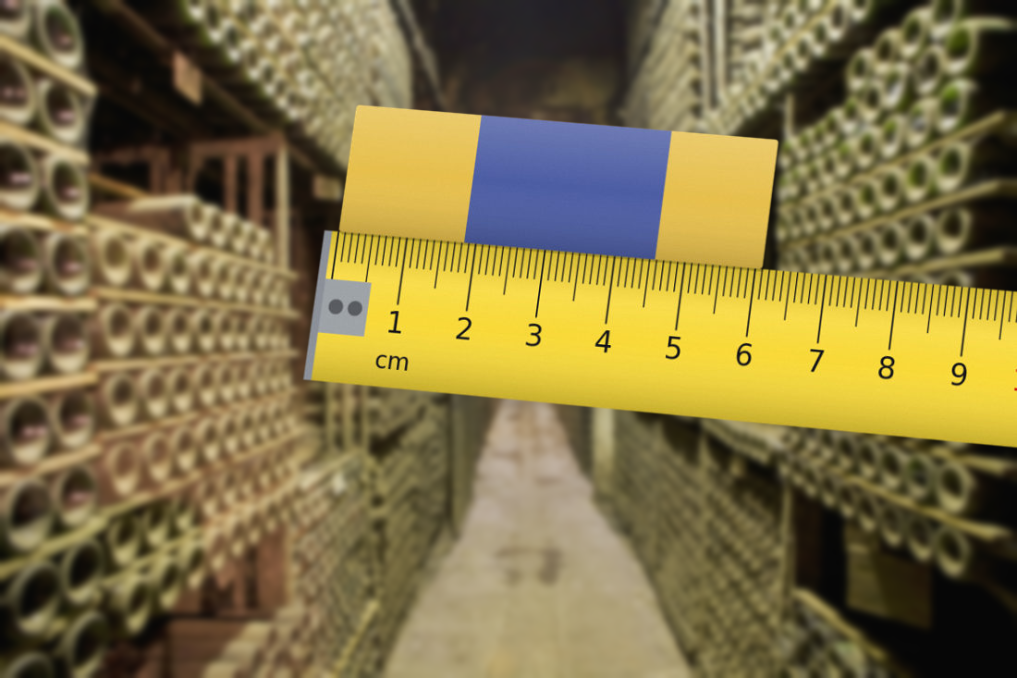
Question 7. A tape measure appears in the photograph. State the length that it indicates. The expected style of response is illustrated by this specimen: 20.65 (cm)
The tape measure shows 6.1 (cm)
